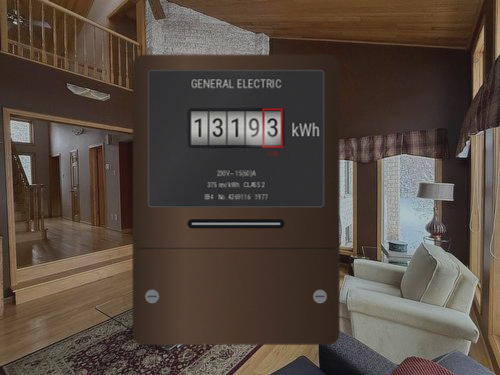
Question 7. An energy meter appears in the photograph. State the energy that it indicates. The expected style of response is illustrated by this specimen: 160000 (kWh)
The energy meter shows 1319.3 (kWh)
